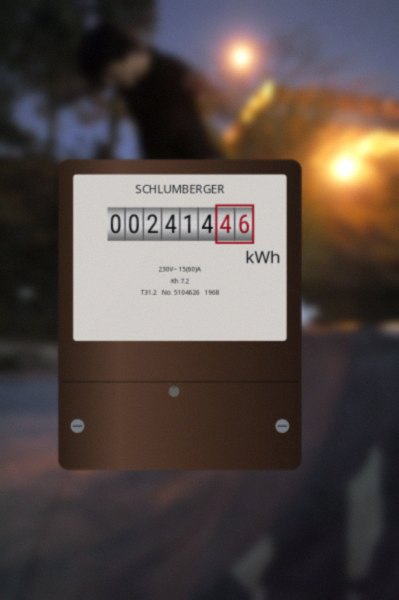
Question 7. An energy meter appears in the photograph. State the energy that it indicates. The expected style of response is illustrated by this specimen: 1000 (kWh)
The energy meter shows 2414.46 (kWh)
